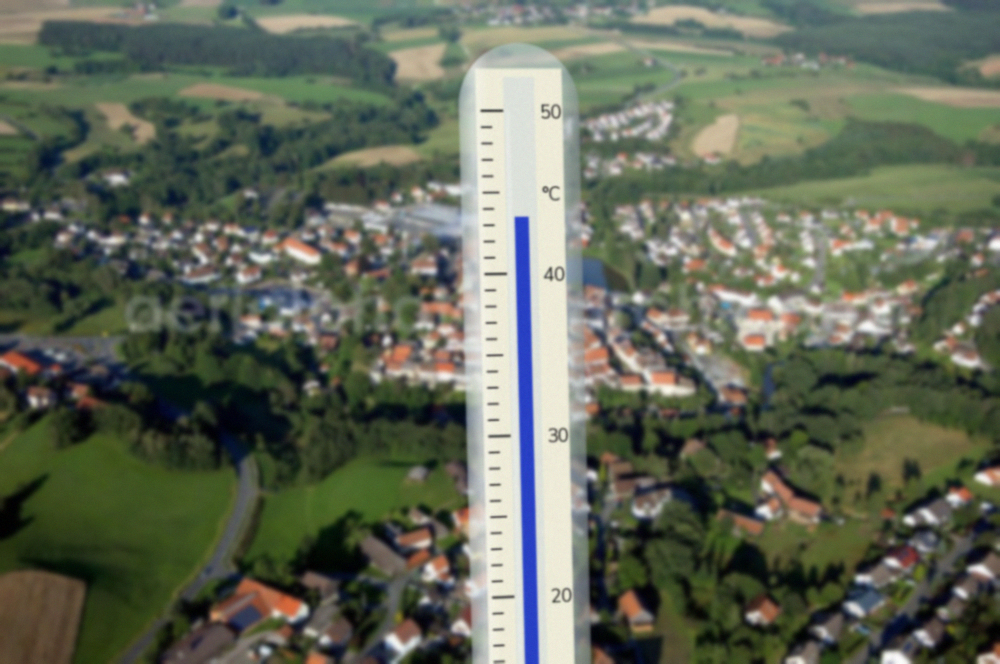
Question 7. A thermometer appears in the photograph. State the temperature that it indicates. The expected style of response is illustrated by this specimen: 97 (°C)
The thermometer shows 43.5 (°C)
